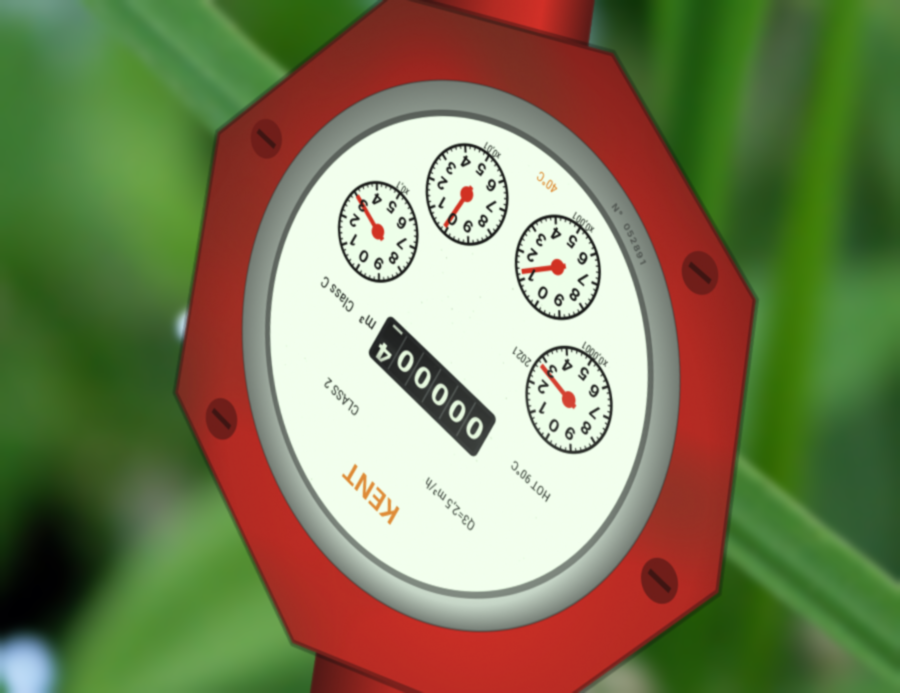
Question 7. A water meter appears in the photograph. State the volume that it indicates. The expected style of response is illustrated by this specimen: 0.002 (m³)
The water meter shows 4.3012 (m³)
